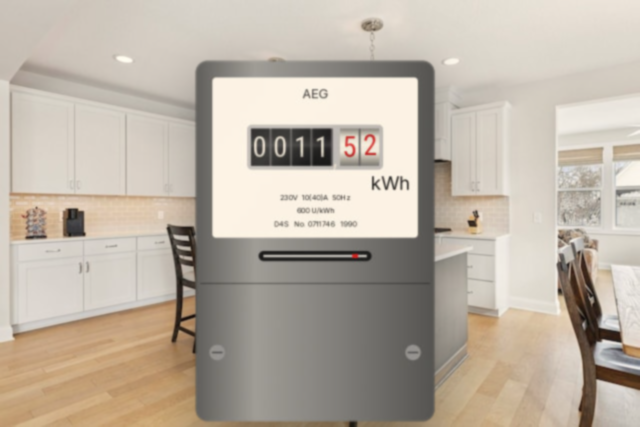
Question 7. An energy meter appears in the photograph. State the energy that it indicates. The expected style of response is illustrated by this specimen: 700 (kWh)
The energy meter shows 11.52 (kWh)
